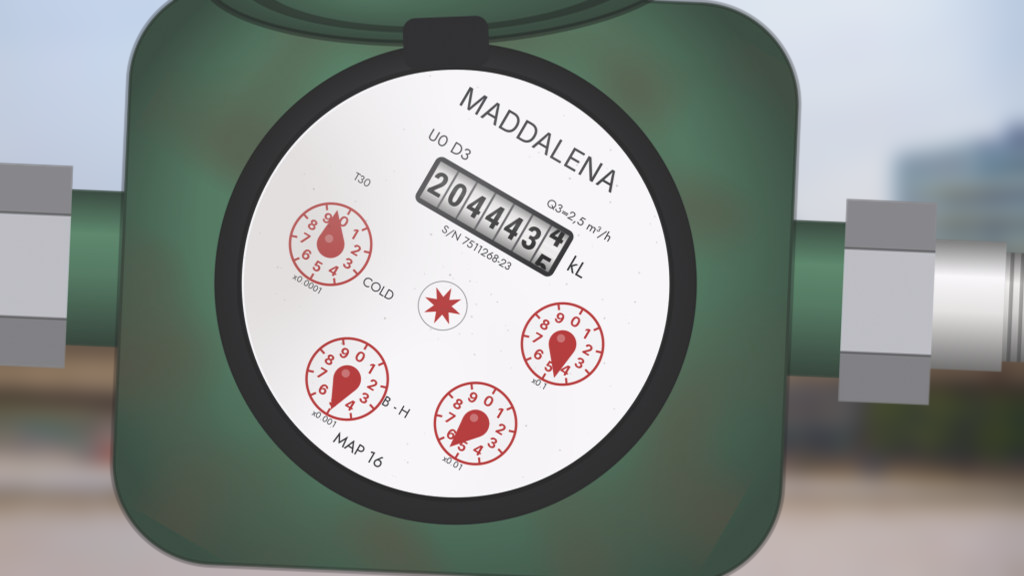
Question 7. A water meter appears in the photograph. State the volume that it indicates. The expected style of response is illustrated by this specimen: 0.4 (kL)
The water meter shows 2044434.4549 (kL)
